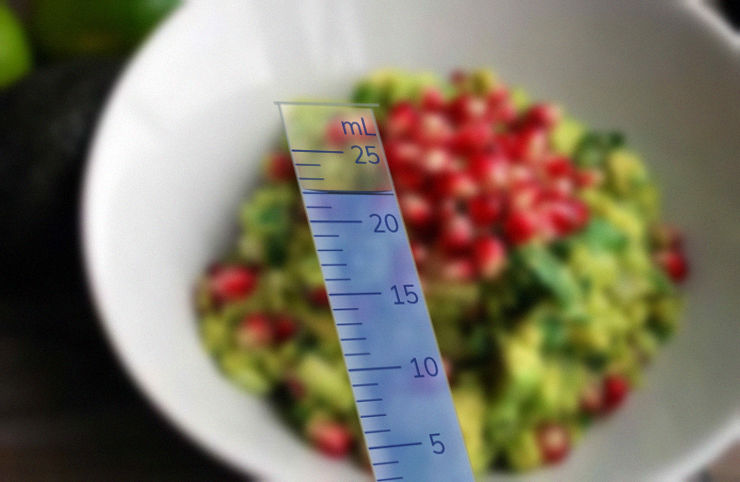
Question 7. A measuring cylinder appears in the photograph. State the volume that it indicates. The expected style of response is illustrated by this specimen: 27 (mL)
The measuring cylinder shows 22 (mL)
